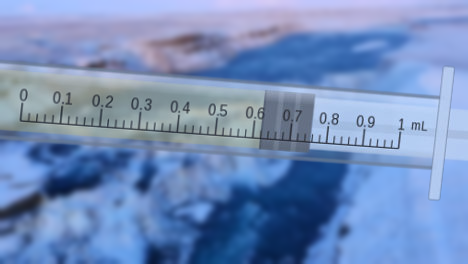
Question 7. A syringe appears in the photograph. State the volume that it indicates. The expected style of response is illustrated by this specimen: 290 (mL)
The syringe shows 0.62 (mL)
